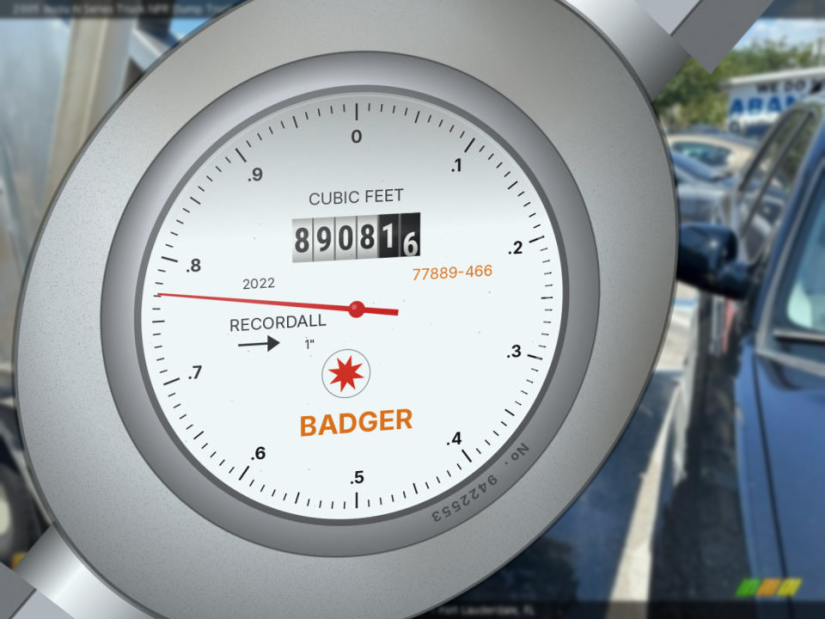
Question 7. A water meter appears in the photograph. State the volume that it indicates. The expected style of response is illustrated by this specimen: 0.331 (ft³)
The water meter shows 890815.77 (ft³)
